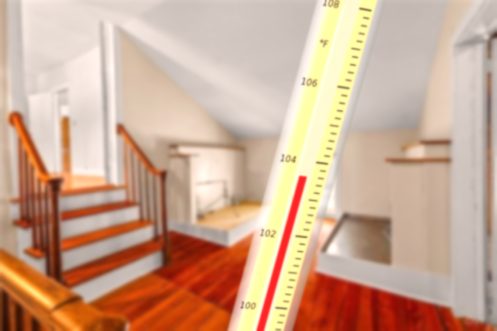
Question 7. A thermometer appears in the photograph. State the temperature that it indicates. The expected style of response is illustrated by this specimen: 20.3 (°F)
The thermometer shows 103.6 (°F)
